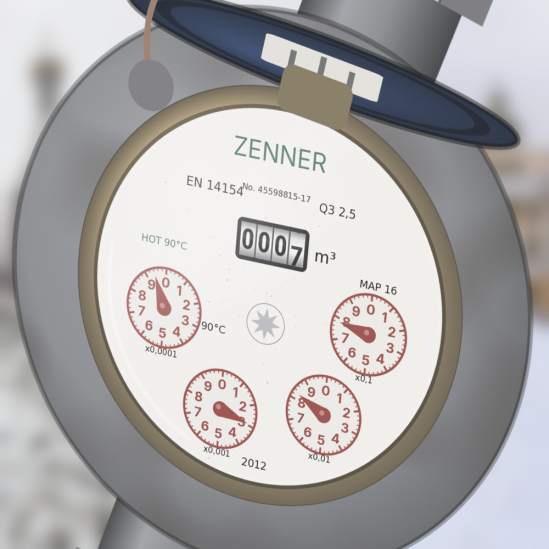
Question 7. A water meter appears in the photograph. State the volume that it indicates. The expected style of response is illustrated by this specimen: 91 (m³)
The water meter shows 6.7829 (m³)
